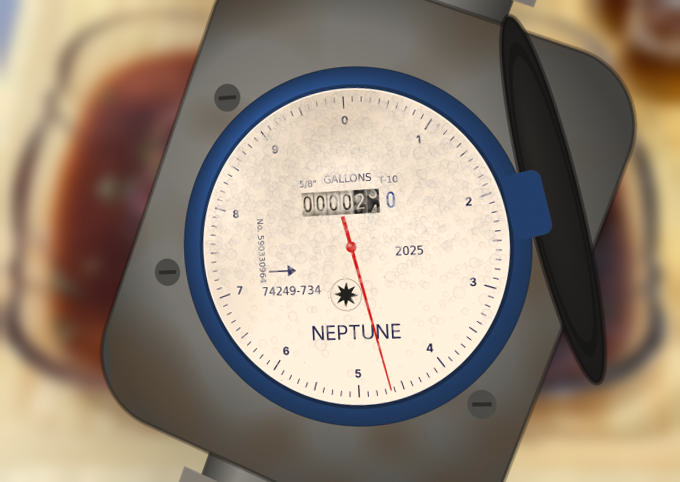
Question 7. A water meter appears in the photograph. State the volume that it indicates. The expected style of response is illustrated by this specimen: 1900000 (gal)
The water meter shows 234.6 (gal)
